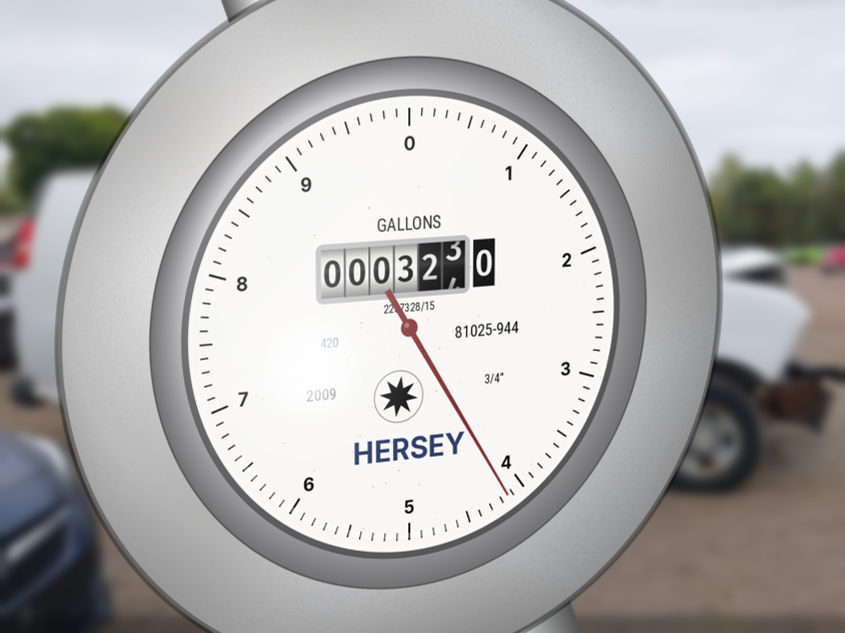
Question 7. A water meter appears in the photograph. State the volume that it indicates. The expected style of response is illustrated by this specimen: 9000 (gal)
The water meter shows 3234.1 (gal)
